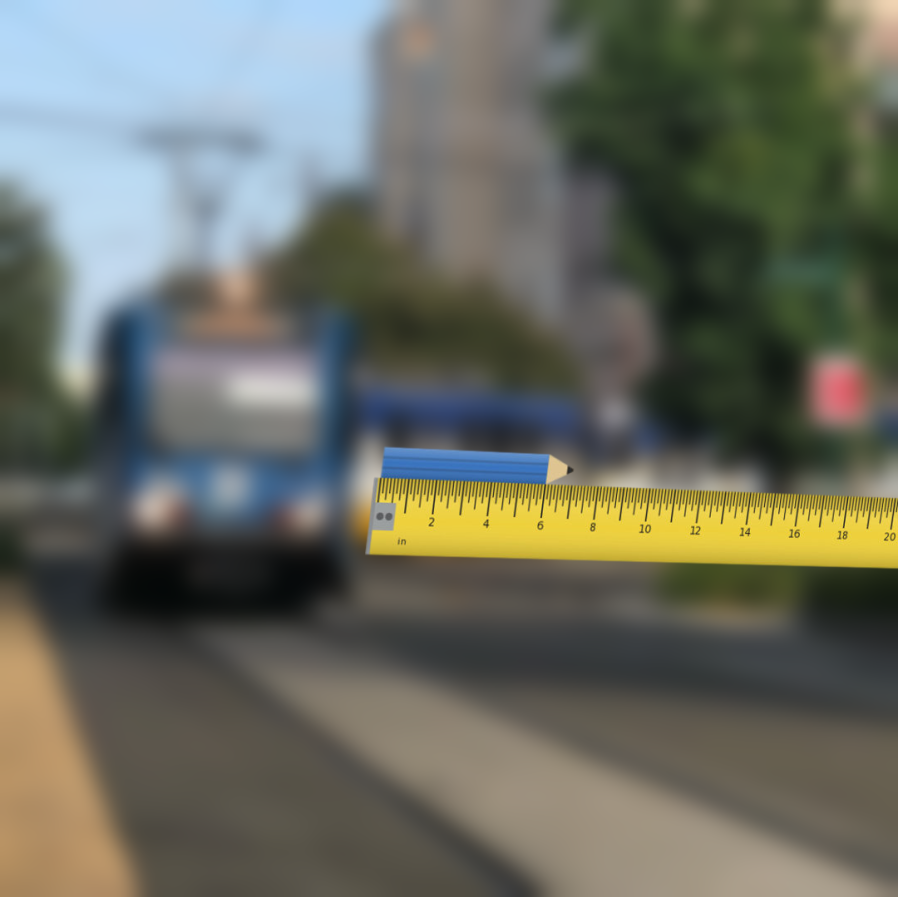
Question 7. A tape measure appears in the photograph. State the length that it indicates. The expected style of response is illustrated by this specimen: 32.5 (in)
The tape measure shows 7 (in)
